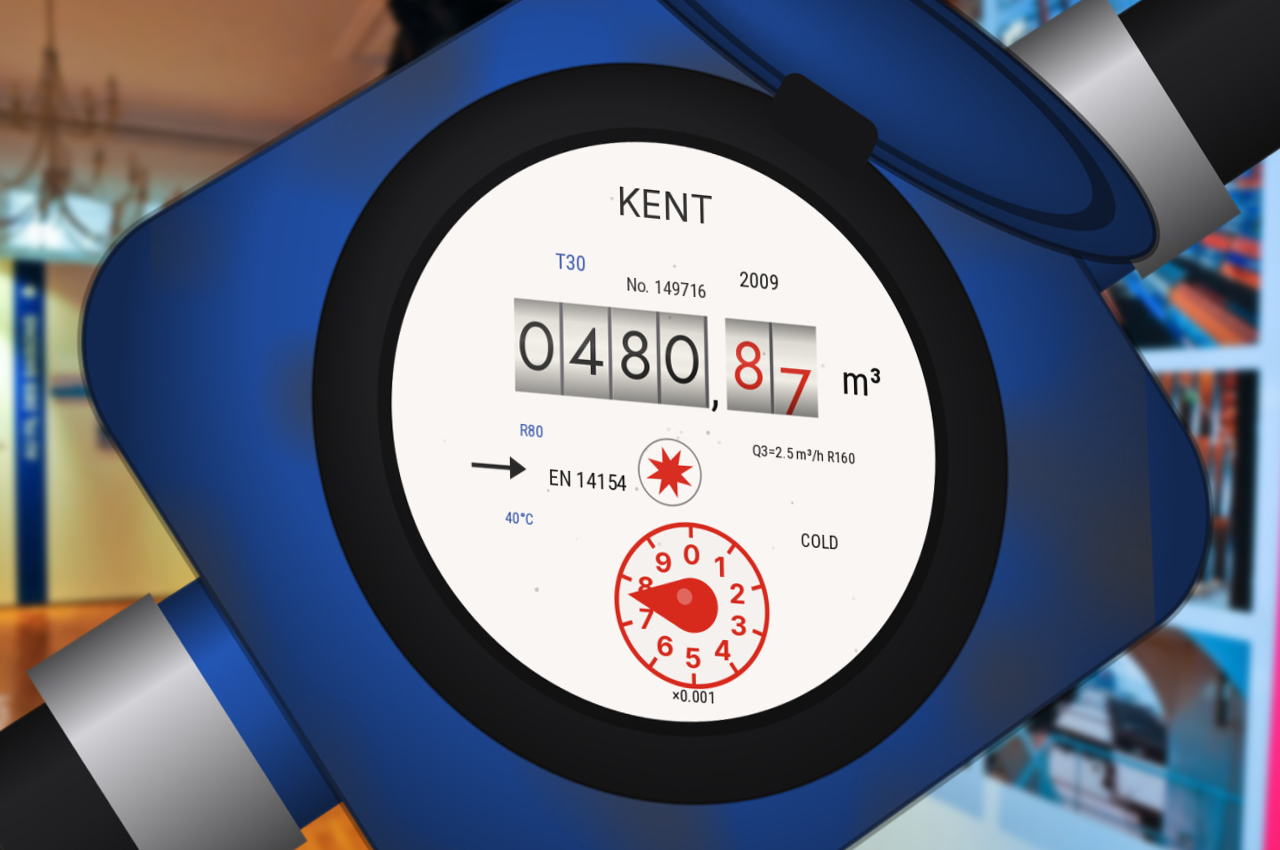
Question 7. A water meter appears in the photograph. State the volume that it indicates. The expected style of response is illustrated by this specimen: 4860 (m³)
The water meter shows 480.867 (m³)
